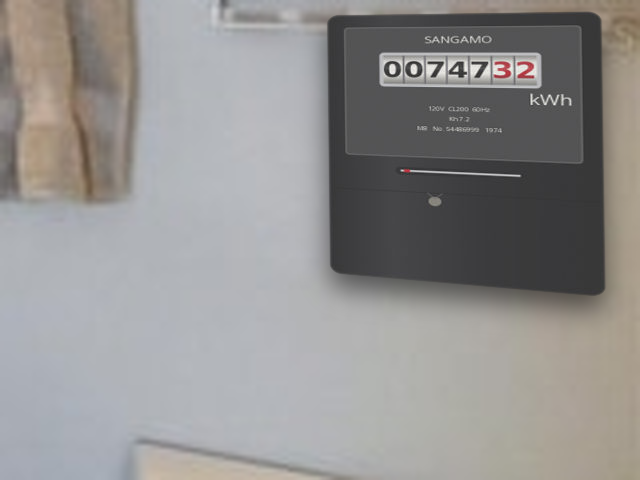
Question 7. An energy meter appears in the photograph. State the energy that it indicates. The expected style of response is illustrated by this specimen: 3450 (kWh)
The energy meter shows 747.32 (kWh)
